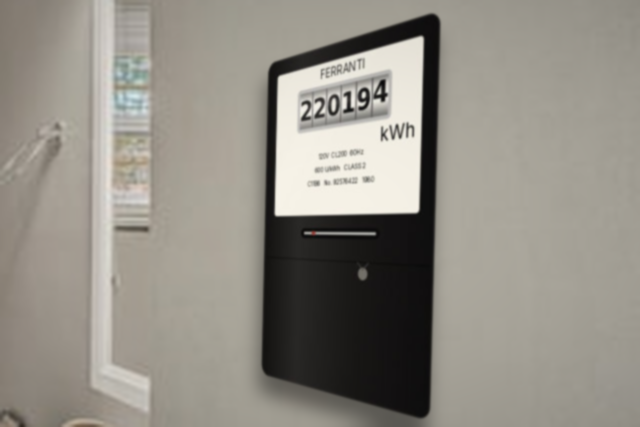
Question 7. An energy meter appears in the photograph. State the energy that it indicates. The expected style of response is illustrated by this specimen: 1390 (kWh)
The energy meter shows 220194 (kWh)
